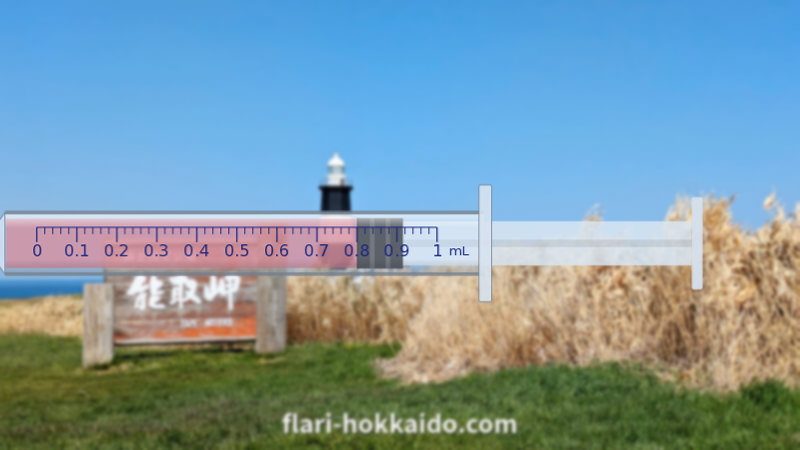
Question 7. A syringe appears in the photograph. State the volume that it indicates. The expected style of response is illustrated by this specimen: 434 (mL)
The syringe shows 0.8 (mL)
